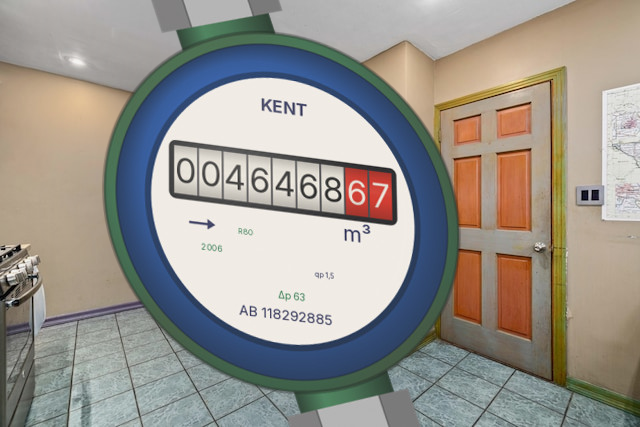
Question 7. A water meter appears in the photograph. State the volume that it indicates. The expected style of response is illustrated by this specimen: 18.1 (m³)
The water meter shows 46468.67 (m³)
